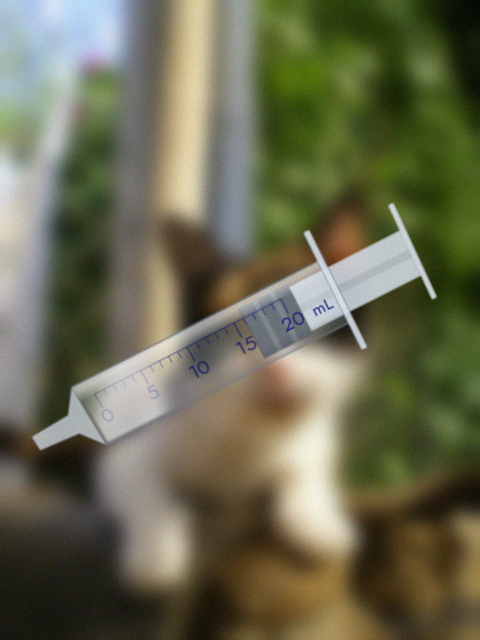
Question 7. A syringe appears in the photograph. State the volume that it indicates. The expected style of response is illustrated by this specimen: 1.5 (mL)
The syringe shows 16 (mL)
